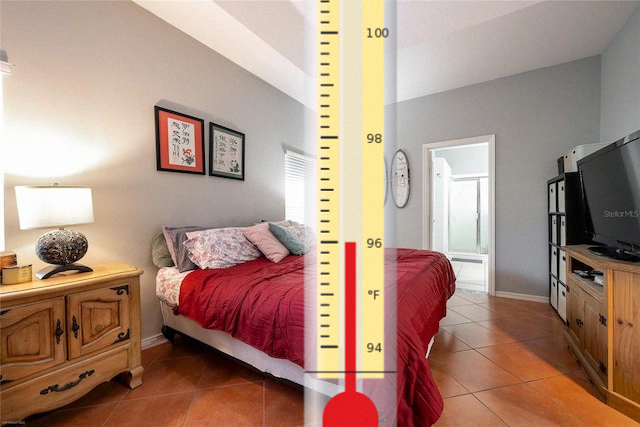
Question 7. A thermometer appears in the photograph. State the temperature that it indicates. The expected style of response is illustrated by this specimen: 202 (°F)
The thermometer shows 96 (°F)
